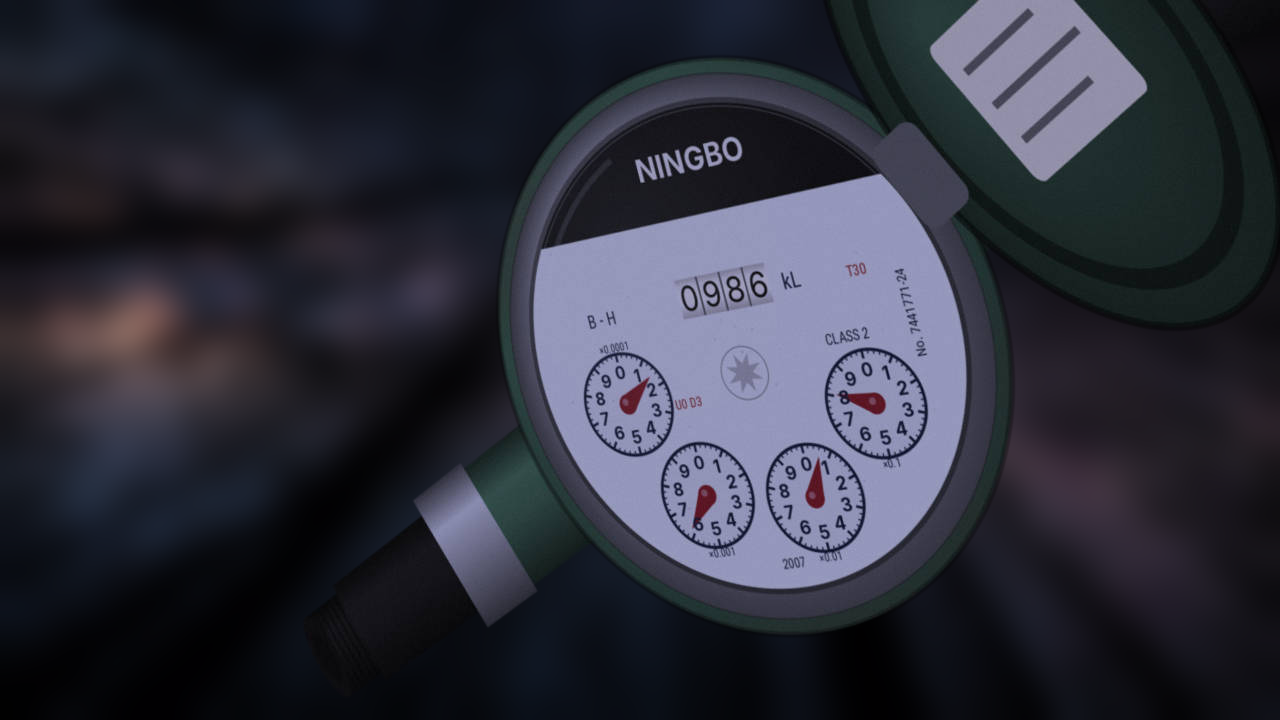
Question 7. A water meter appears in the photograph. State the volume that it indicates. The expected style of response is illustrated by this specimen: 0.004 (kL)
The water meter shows 986.8061 (kL)
